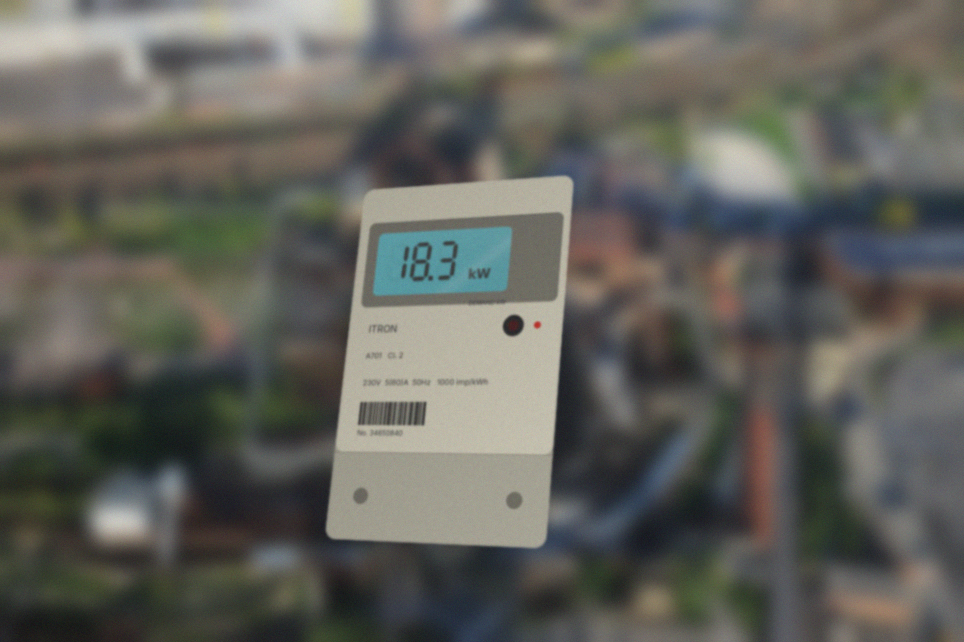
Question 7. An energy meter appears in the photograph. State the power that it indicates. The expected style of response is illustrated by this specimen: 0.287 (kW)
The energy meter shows 18.3 (kW)
